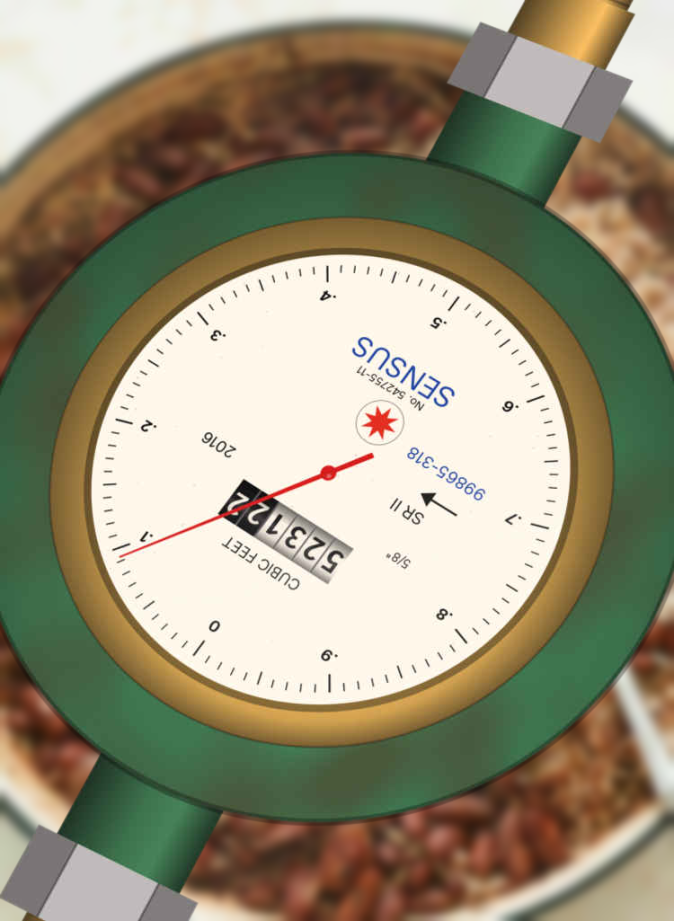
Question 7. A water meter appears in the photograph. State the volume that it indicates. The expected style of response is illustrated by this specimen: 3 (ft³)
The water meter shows 523122.09 (ft³)
